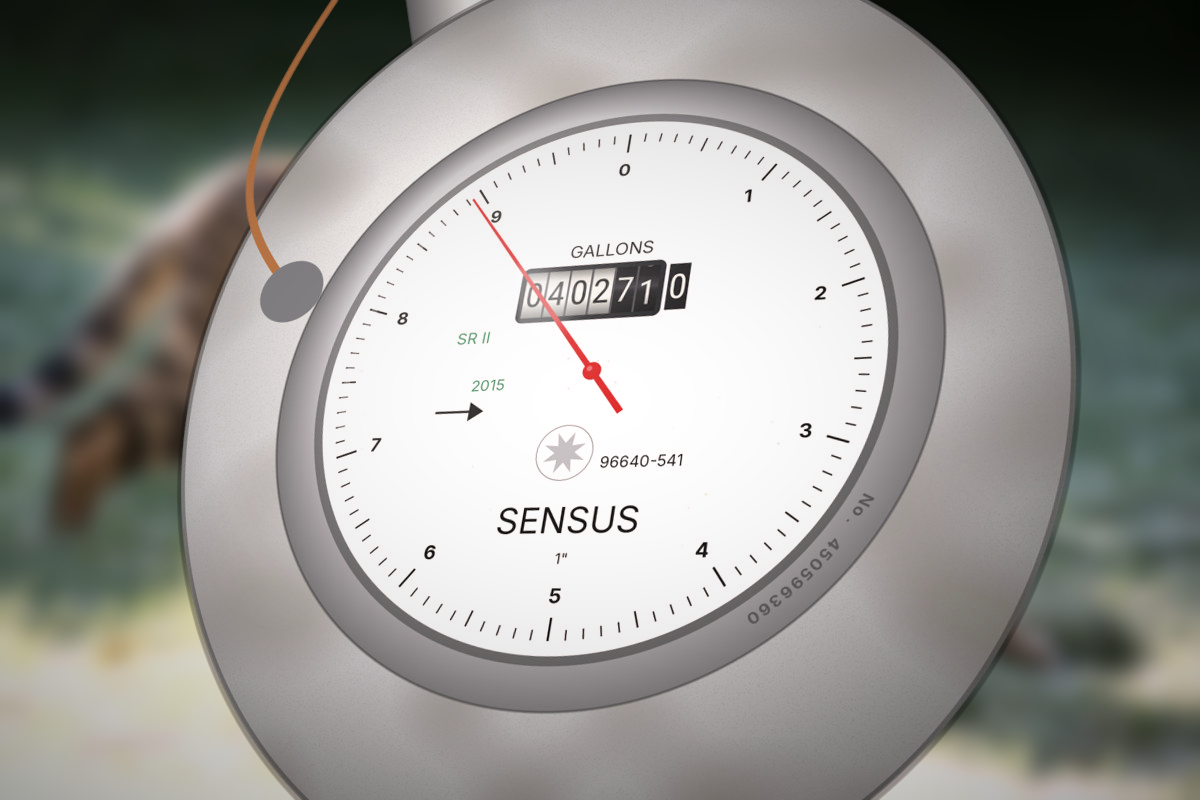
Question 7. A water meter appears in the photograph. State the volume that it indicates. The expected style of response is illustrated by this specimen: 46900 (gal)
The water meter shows 402708.9 (gal)
